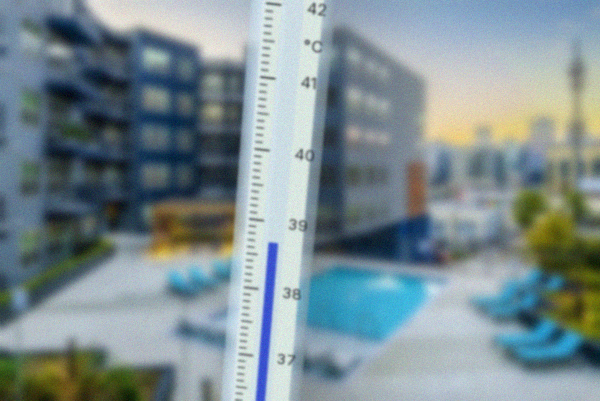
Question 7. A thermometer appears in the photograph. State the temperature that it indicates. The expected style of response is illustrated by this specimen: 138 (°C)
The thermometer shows 38.7 (°C)
